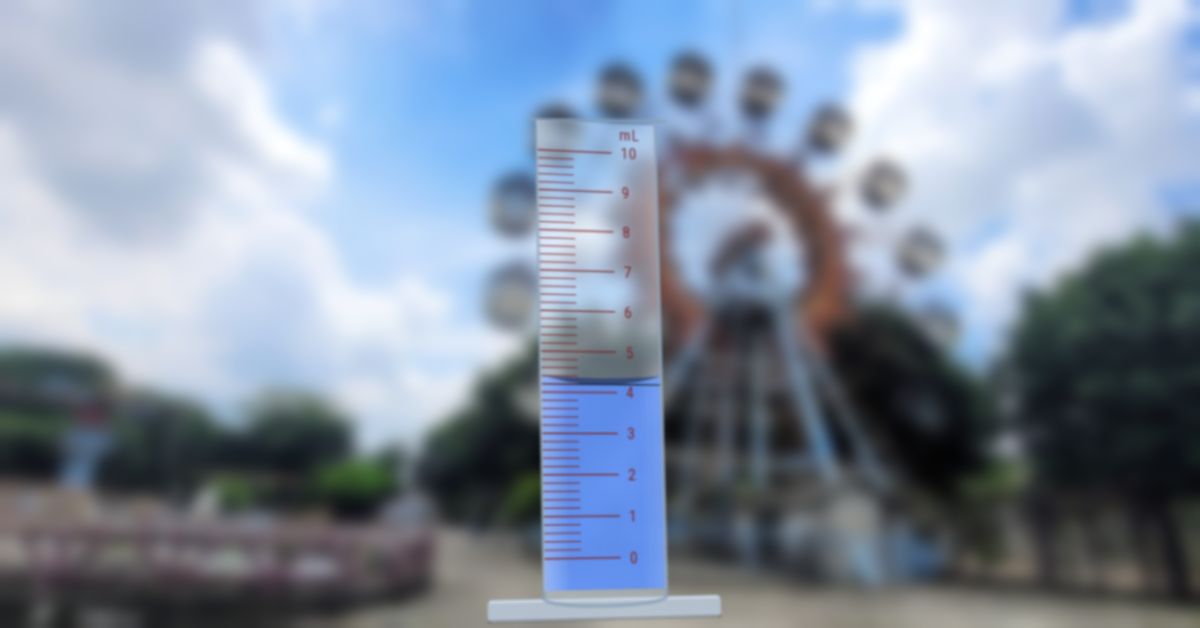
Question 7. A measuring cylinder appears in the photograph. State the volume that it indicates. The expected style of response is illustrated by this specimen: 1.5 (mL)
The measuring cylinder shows 4.2 (mL)
